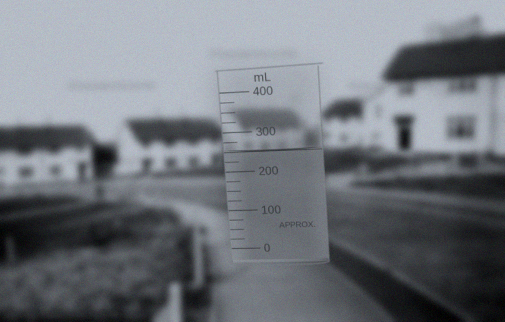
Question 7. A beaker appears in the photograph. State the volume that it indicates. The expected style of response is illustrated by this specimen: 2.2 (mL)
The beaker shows 250 (mL)
